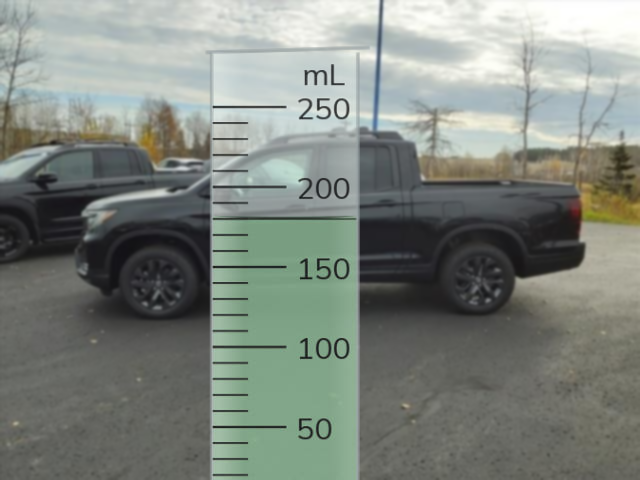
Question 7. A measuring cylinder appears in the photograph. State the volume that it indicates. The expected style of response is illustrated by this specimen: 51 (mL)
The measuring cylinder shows 180 (mL)
